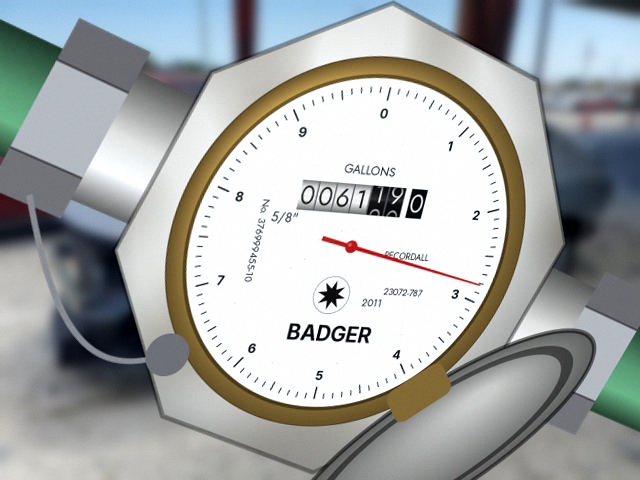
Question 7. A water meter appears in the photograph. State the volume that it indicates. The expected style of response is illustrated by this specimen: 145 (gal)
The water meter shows 61192.8 (gal)
